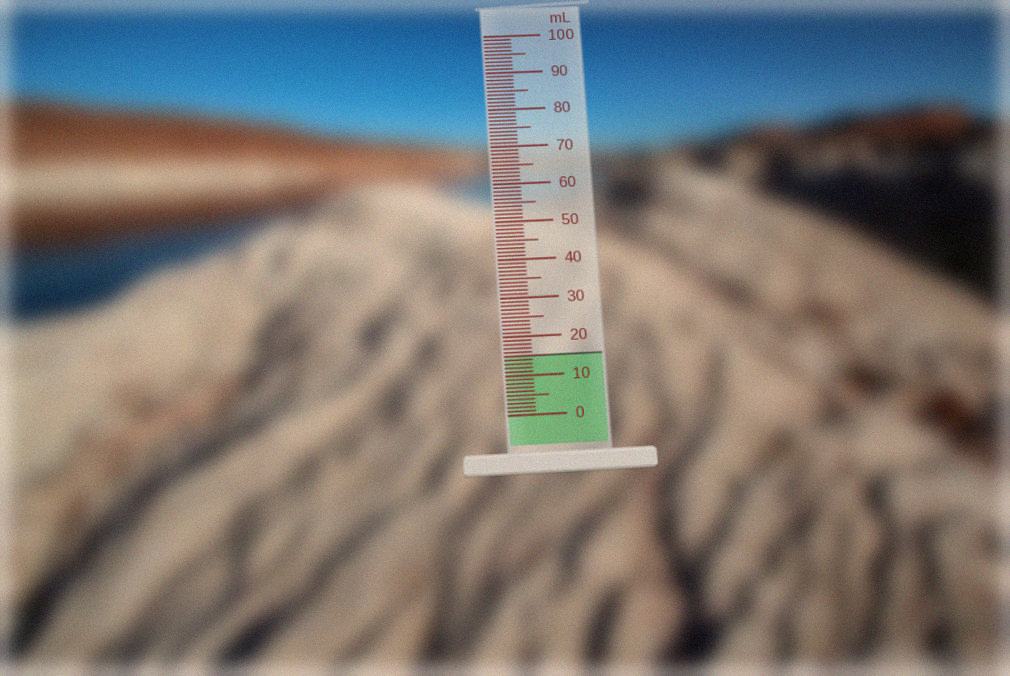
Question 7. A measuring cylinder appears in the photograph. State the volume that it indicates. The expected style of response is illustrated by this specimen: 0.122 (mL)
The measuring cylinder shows 15 (mL)
